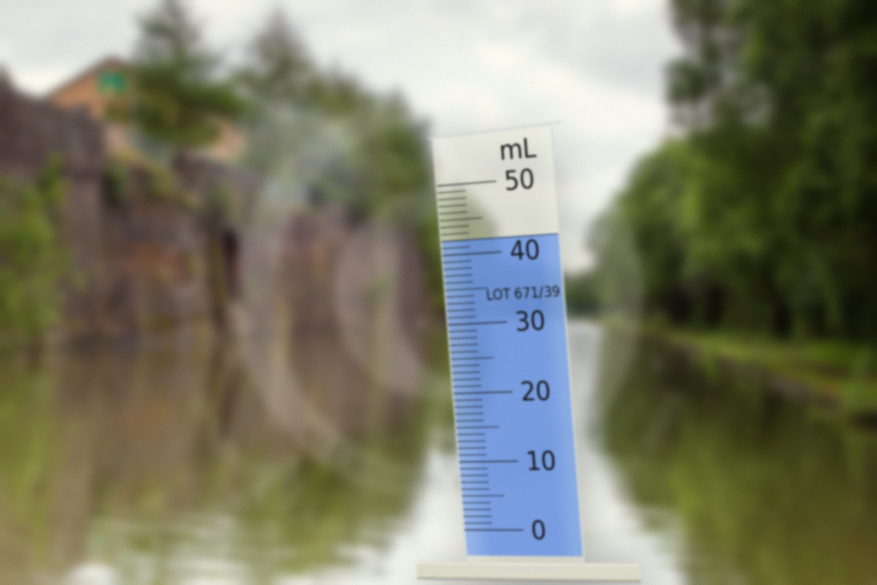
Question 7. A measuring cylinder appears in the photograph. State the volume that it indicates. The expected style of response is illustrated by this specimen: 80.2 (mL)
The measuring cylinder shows 42 (mL)
